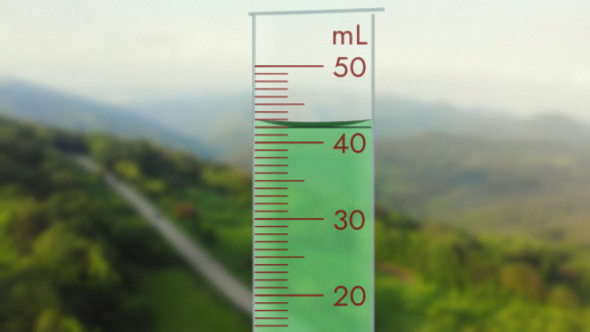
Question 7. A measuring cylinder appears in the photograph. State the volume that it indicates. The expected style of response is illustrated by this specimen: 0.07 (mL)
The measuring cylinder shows 42 (mL)
